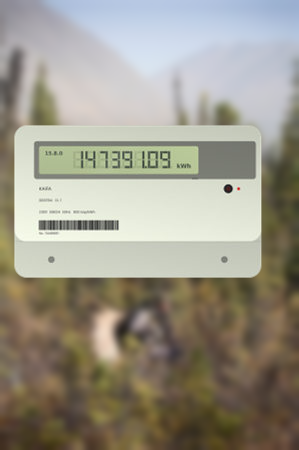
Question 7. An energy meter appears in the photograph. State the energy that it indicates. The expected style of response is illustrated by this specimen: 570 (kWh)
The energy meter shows 147391.09 (kWh)
